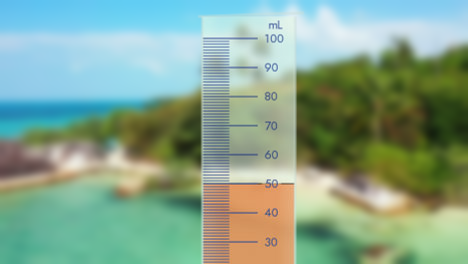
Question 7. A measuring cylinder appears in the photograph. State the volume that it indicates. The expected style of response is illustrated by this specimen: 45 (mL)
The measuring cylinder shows 50 (mL)
